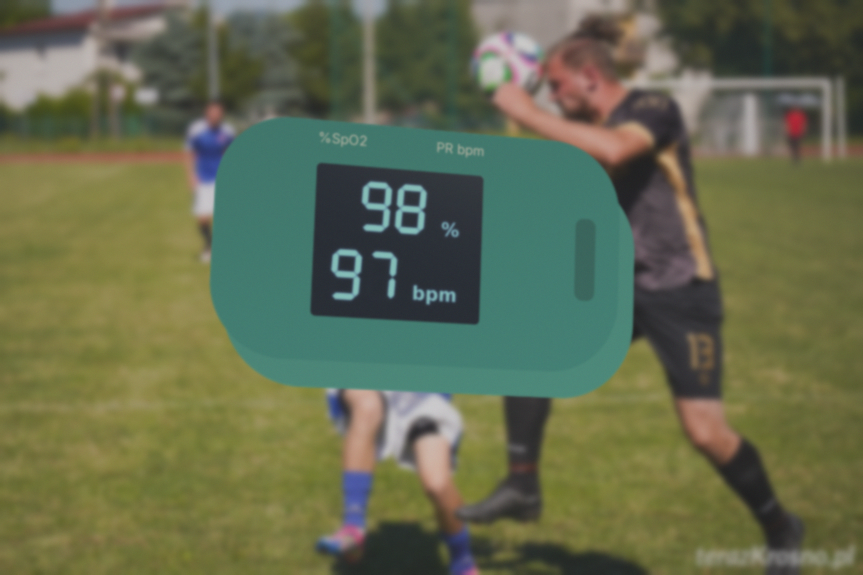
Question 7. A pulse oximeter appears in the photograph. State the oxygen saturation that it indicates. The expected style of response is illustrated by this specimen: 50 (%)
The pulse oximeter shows 98 (%)
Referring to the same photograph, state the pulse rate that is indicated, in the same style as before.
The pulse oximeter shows 97 (bpm)
